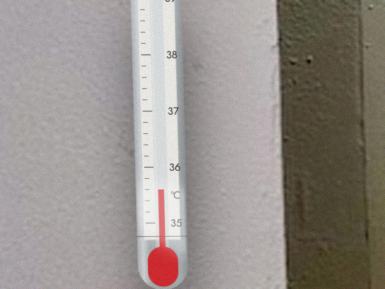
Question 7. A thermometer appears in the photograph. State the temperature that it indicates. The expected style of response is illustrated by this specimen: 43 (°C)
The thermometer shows 35.6 (°C)
